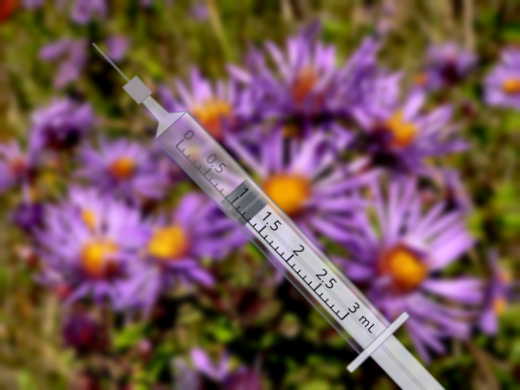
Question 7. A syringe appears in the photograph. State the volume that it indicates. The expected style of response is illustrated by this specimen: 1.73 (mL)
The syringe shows 0.9 (mL)
